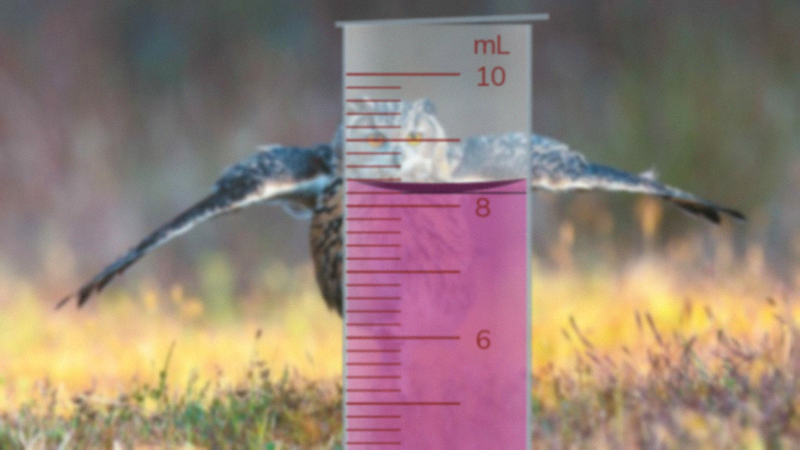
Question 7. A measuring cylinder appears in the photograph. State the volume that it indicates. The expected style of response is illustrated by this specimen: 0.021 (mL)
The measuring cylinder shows 8.2 (mL)
